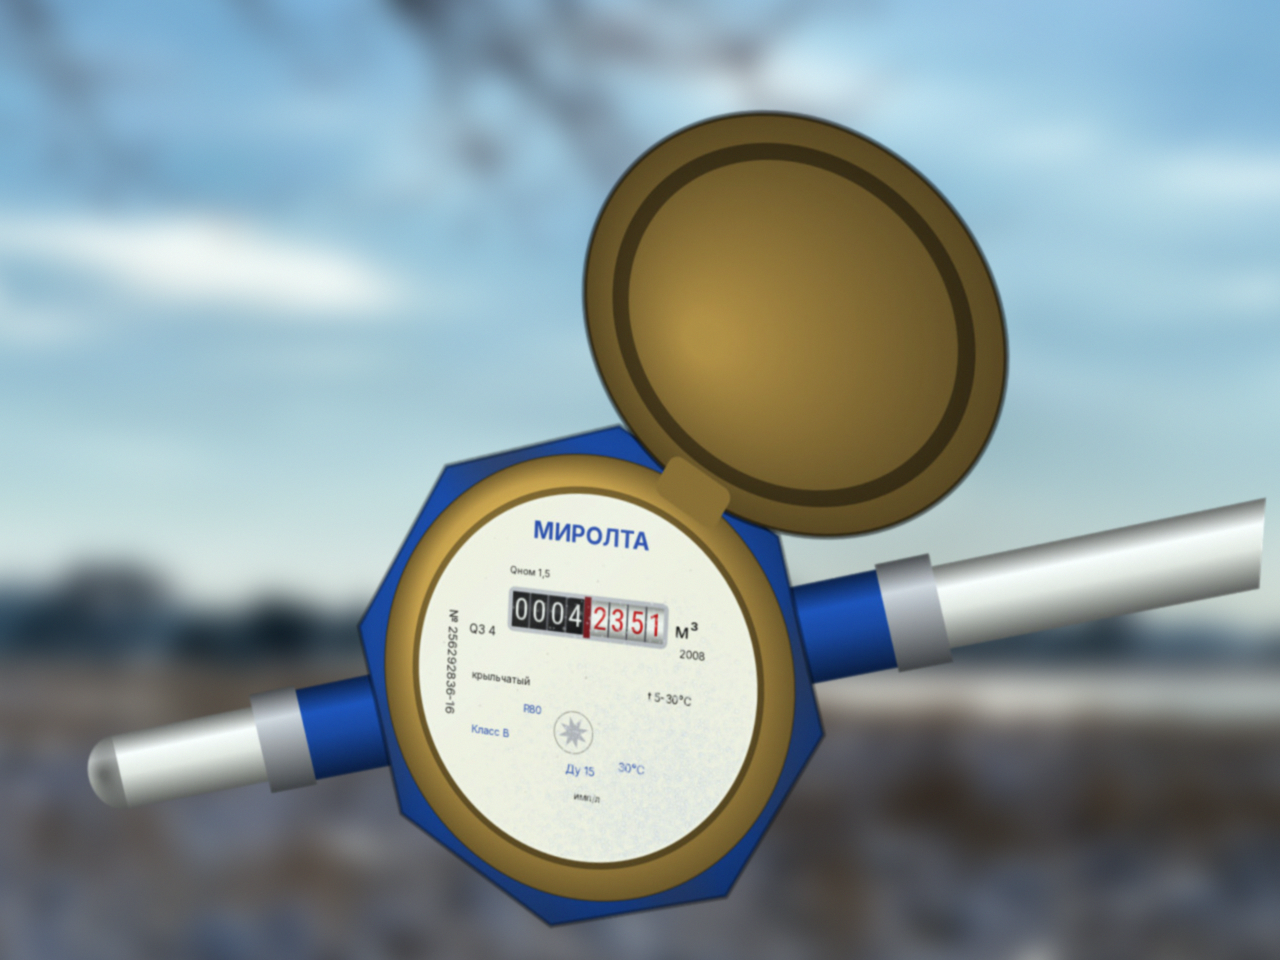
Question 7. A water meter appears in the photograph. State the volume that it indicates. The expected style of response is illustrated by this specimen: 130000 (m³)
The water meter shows 4.2351 (m³)
